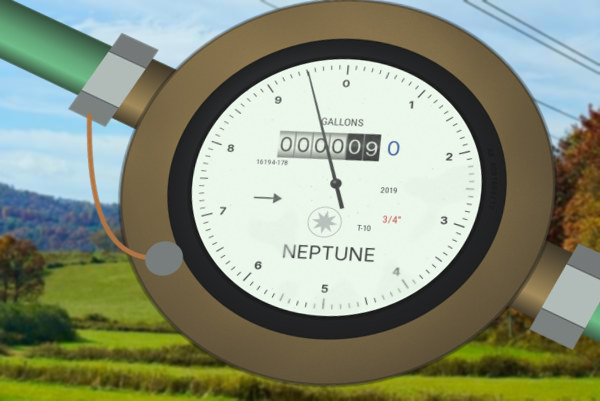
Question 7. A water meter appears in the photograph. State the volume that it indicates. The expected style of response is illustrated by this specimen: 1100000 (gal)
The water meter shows 89.5 (gal)
